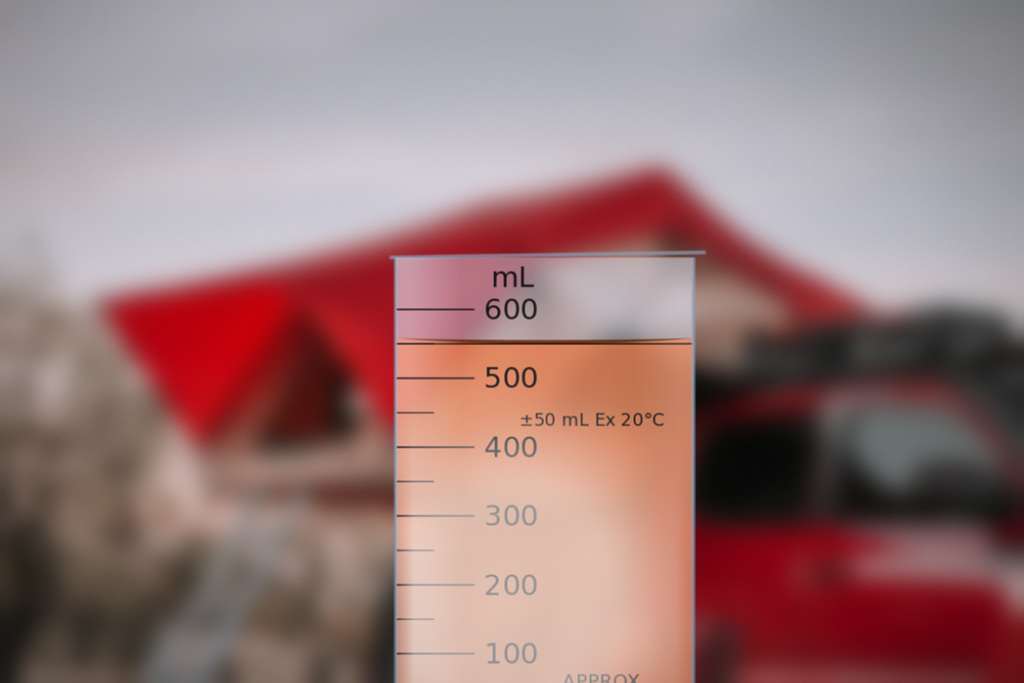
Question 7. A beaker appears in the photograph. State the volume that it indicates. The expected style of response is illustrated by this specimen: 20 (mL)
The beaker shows 550 (mL)
